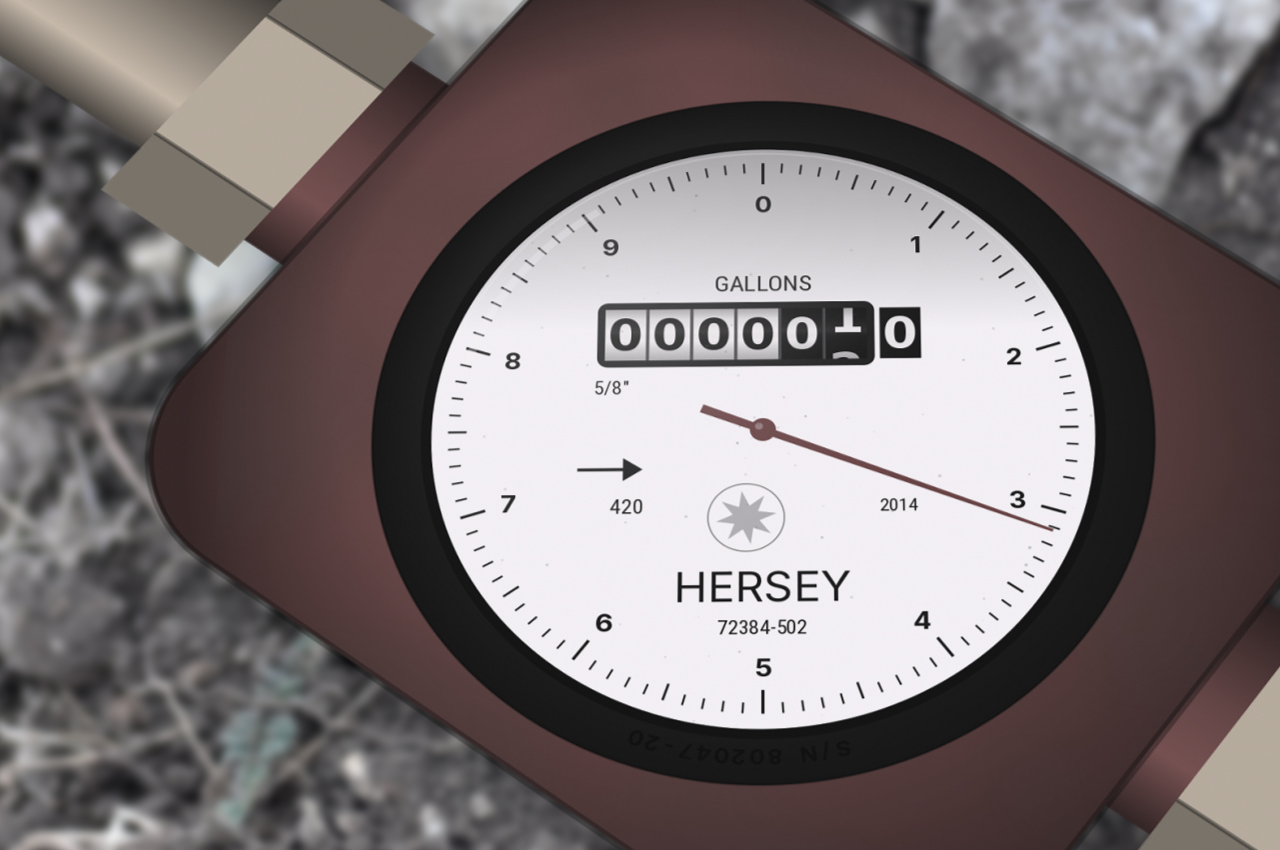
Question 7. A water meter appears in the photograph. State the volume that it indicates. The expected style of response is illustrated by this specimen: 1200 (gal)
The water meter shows 13.1 (gal)
